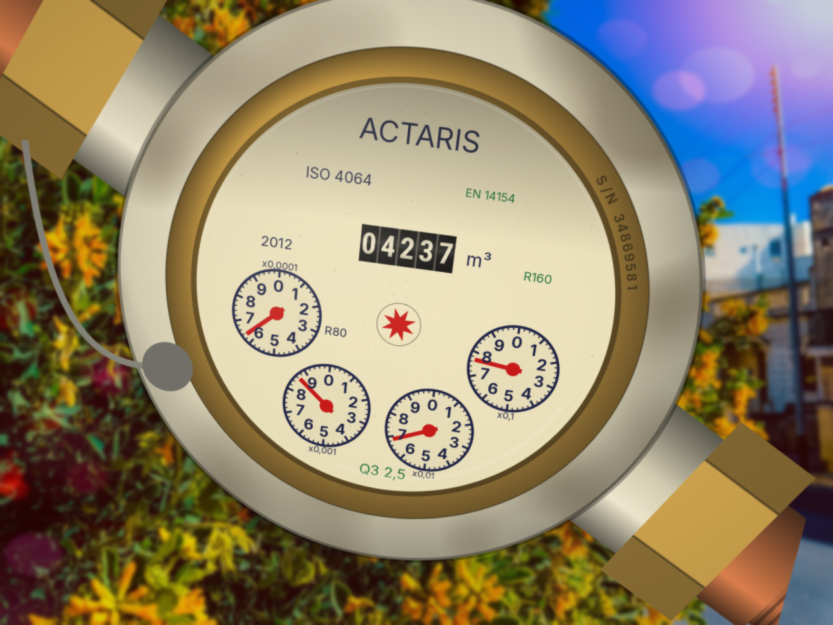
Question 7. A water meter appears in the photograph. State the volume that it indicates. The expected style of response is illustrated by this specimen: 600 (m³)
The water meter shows 4237.7686 (m³)
